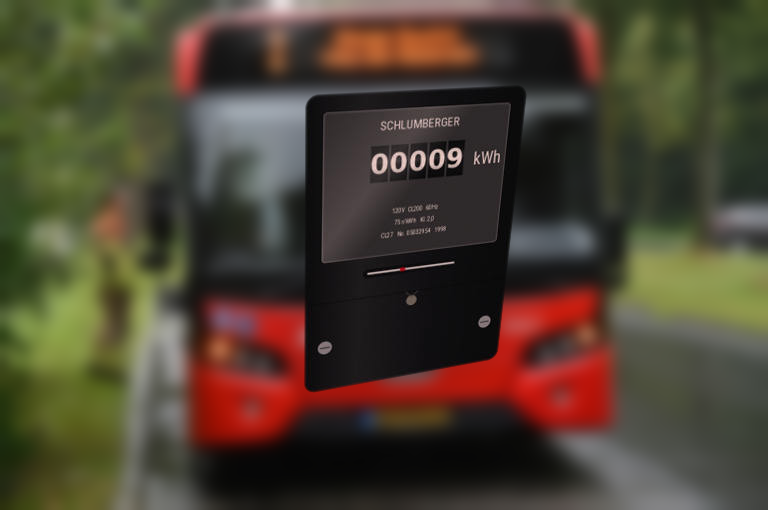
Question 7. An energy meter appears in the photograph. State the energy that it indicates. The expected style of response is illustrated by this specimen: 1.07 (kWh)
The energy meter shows 9 (kWh)
